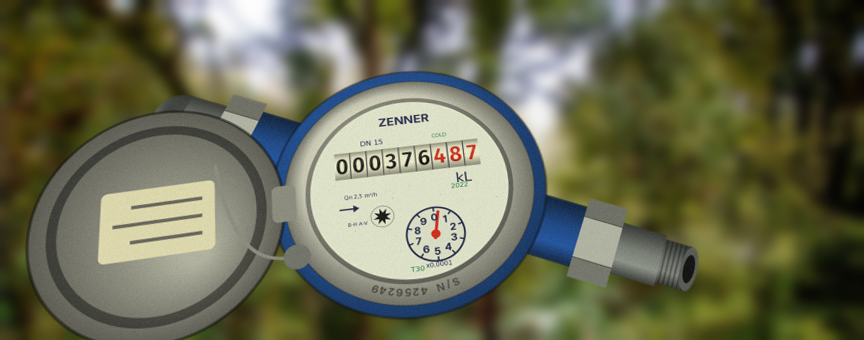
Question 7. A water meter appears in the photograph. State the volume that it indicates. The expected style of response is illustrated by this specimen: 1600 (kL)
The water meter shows 376.4870 (kL)
